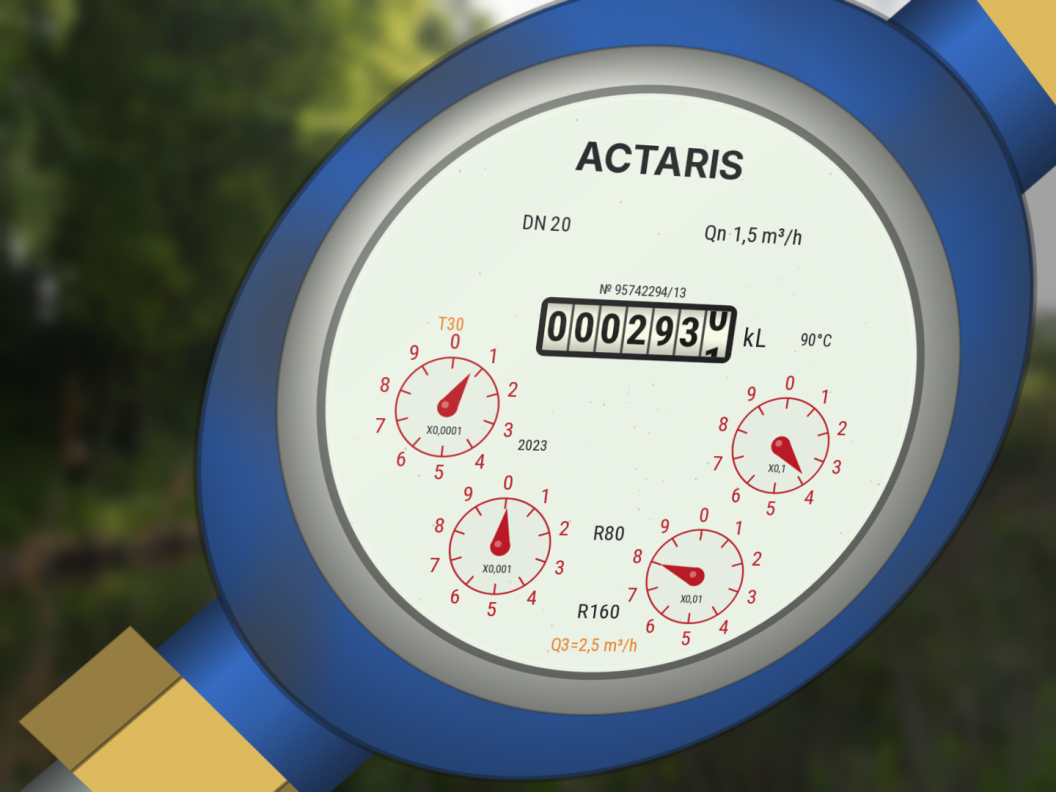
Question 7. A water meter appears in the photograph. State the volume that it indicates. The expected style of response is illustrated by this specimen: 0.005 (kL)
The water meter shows 2930.3800 (kL)
